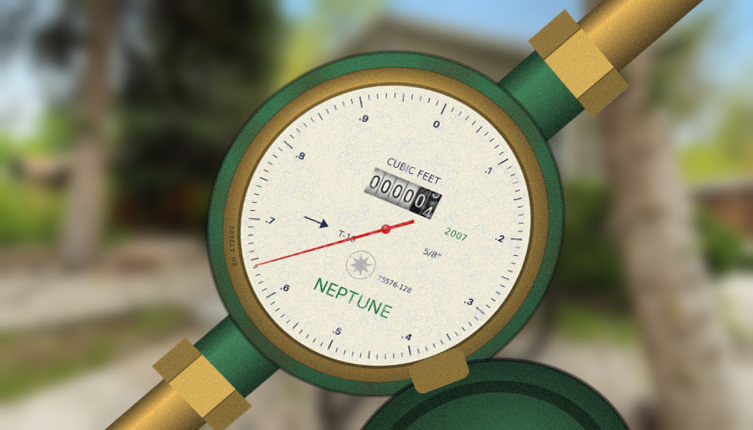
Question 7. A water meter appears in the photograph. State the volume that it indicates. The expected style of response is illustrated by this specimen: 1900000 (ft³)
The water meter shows 3.64 (ft³)
